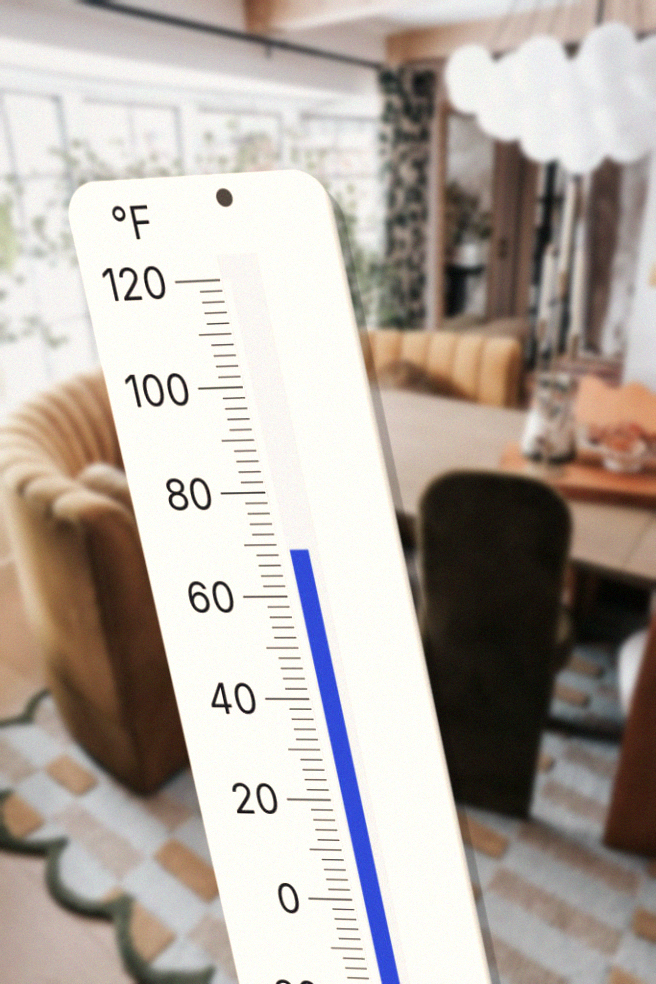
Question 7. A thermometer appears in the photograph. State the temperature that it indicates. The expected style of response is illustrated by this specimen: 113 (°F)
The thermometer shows 69 (°F)
